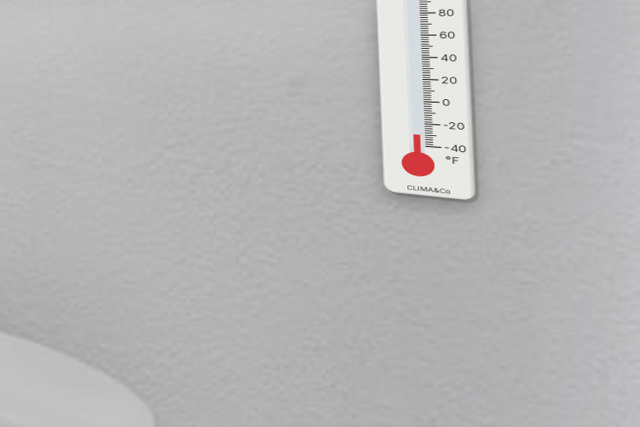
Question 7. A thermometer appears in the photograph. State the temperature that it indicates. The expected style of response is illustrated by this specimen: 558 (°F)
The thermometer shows -30 (°F)
